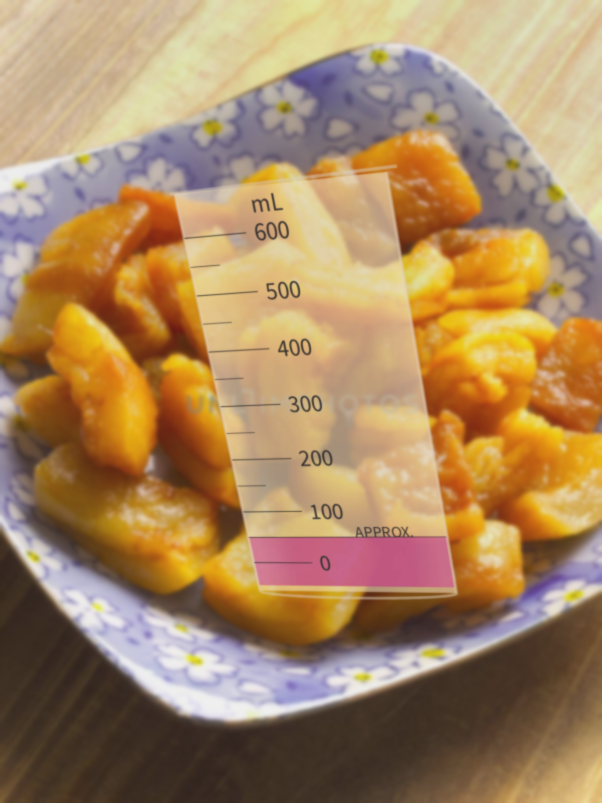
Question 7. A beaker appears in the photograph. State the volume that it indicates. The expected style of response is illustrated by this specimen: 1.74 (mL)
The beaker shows 50 (mL)
